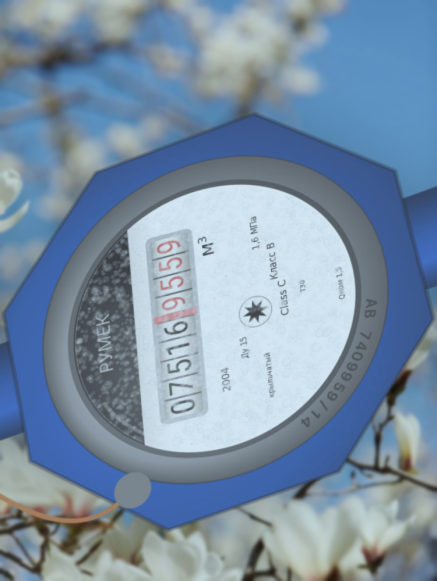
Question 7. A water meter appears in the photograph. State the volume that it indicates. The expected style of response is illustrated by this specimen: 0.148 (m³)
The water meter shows 7516.9559 (m³)
